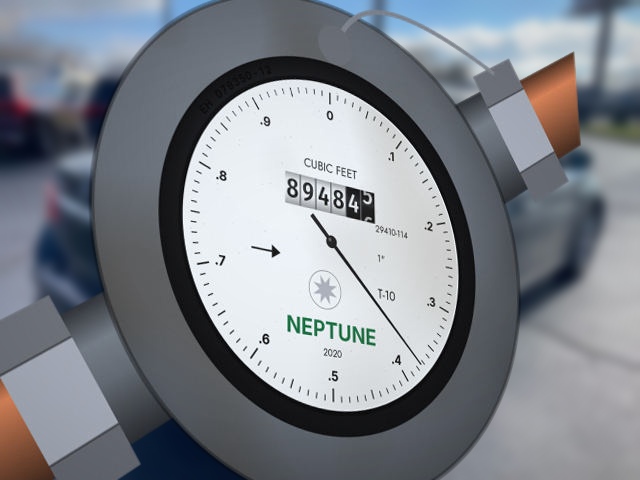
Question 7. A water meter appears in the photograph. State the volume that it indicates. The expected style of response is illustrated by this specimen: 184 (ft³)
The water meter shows 894845.37 (ft³)
